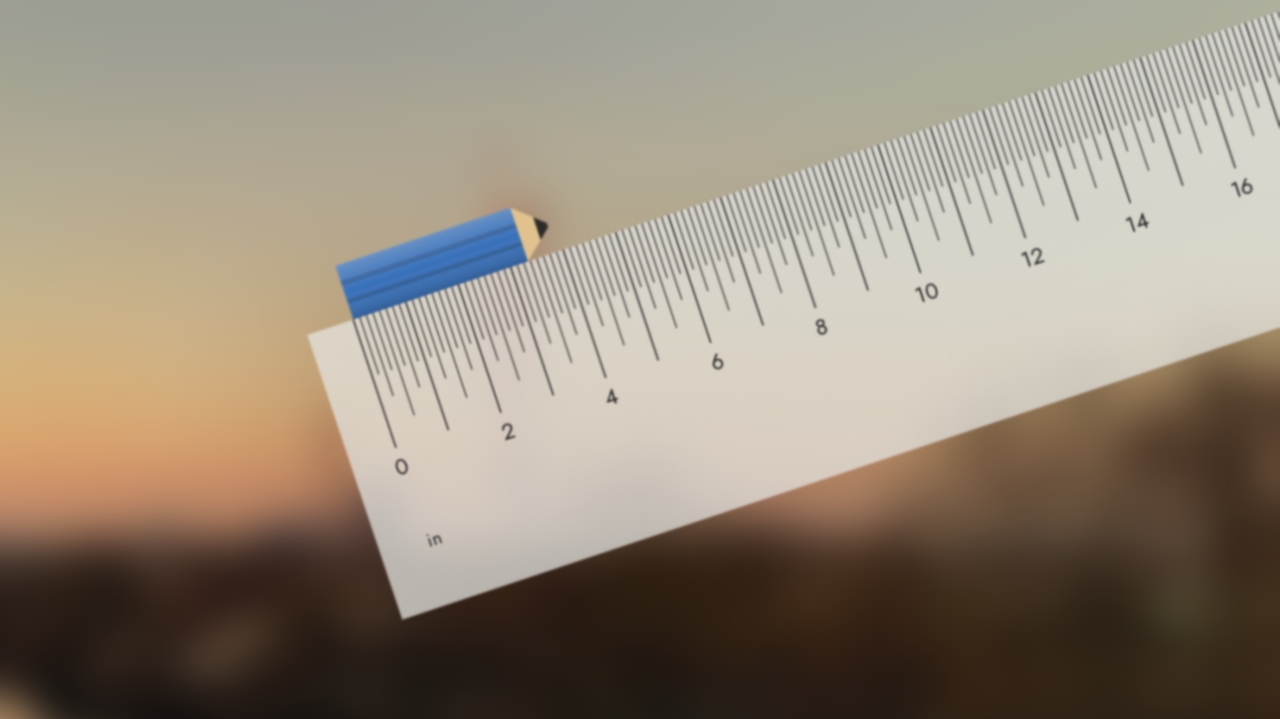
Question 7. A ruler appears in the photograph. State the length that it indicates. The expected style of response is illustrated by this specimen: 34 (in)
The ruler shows 3.875 (in)
